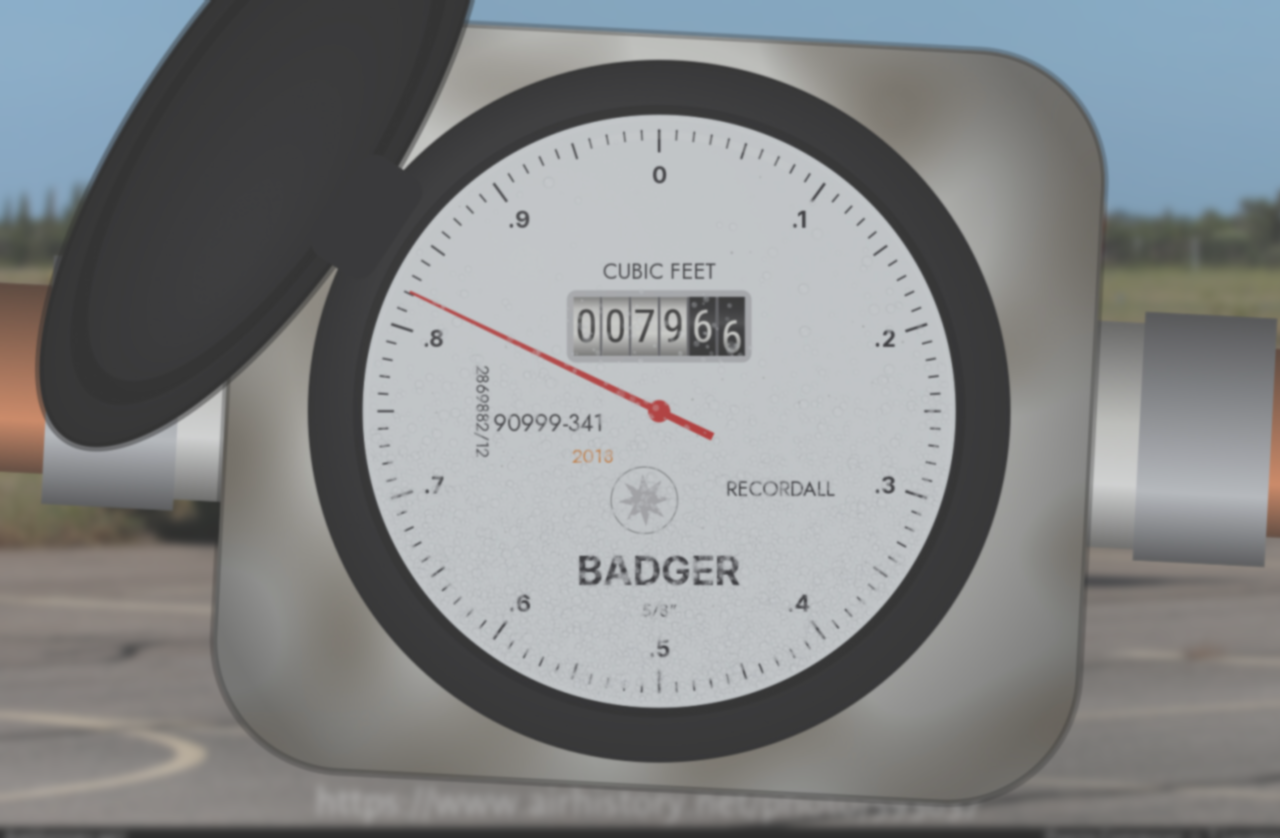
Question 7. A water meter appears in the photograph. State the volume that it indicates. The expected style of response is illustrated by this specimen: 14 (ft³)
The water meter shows 7965.82 (ft³)
